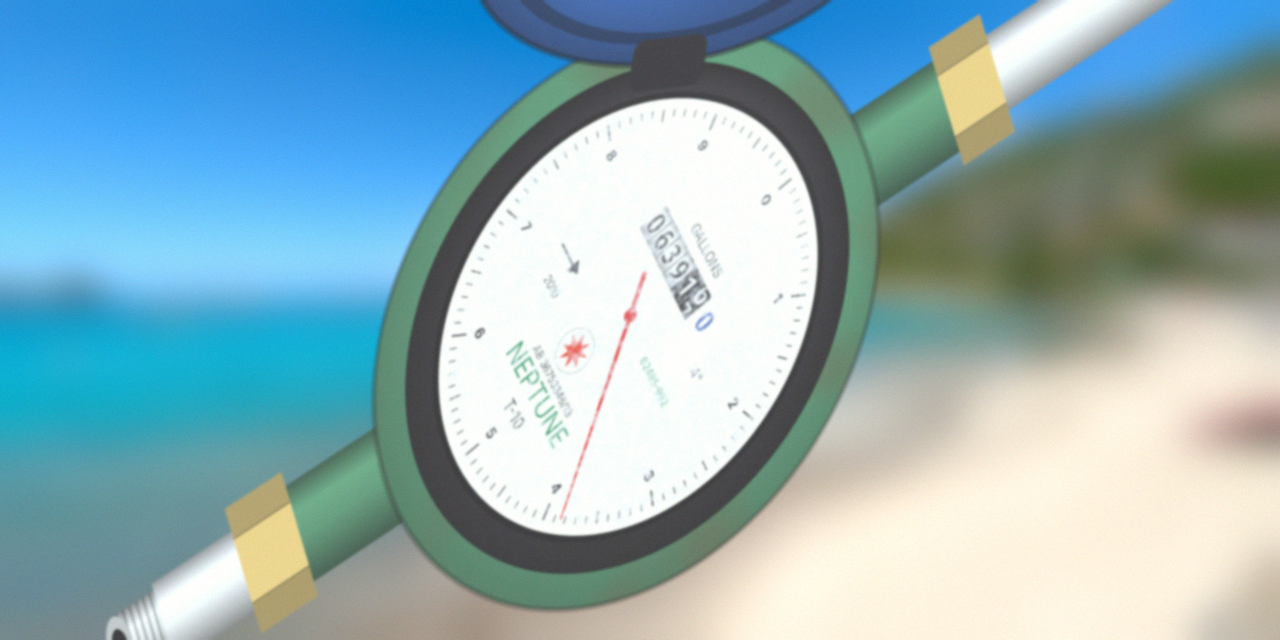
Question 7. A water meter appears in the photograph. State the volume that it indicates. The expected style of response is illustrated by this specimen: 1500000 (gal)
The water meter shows 639163.8 (gal)
